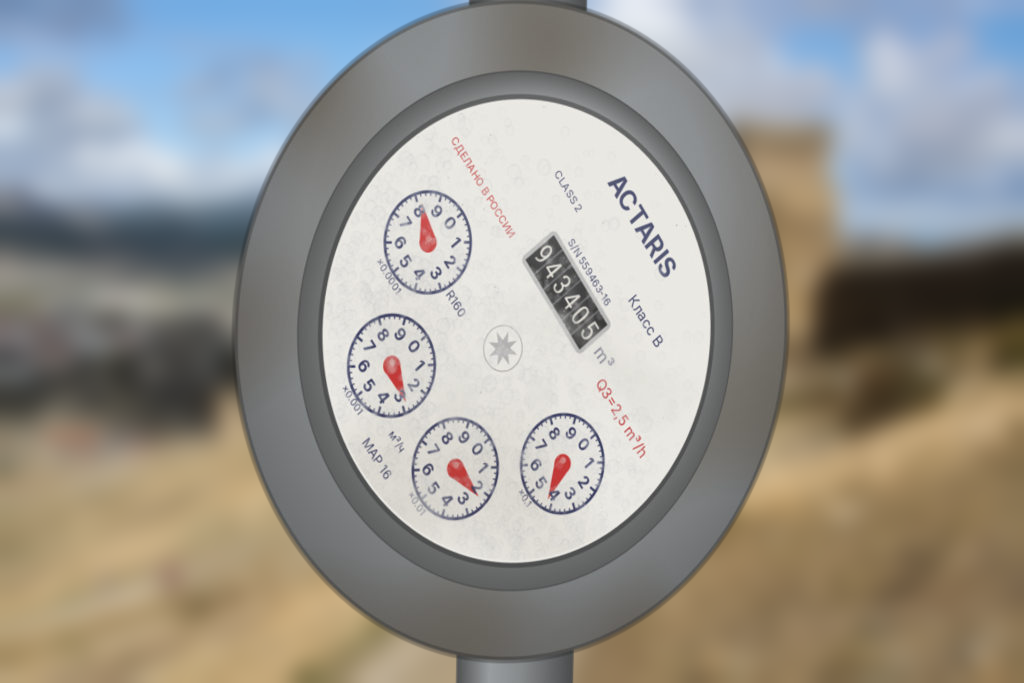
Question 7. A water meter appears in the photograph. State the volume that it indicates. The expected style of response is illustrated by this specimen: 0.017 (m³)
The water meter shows 943405.4228 (m³)
